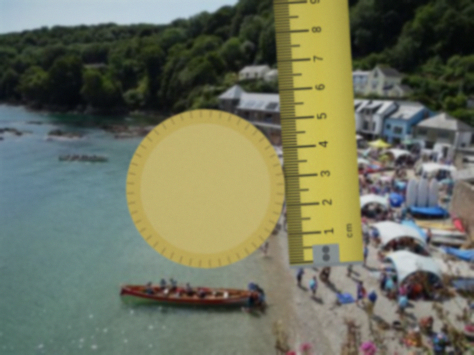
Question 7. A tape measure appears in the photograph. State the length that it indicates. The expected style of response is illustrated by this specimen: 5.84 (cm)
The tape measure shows 5.5 (cm)
